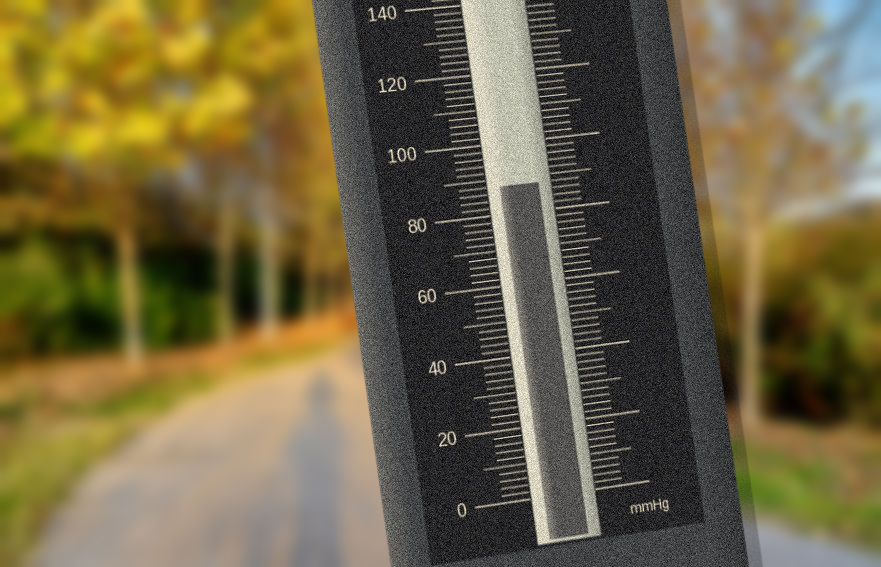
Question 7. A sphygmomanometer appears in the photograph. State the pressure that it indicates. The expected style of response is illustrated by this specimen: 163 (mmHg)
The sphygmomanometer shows 88 (mmHg)
